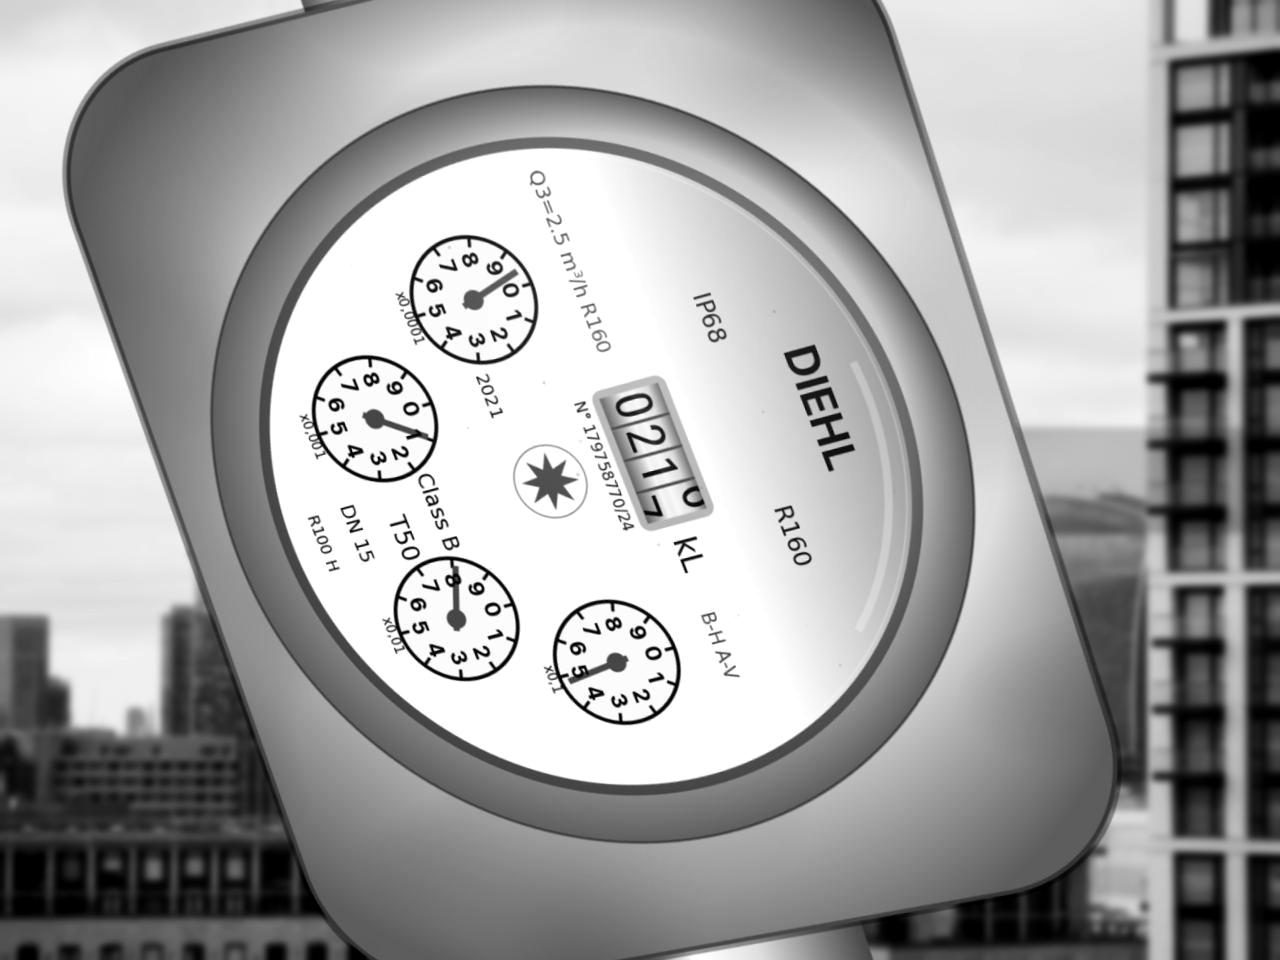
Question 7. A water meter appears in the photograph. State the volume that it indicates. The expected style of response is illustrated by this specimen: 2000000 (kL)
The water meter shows 216.4809 (kL)
